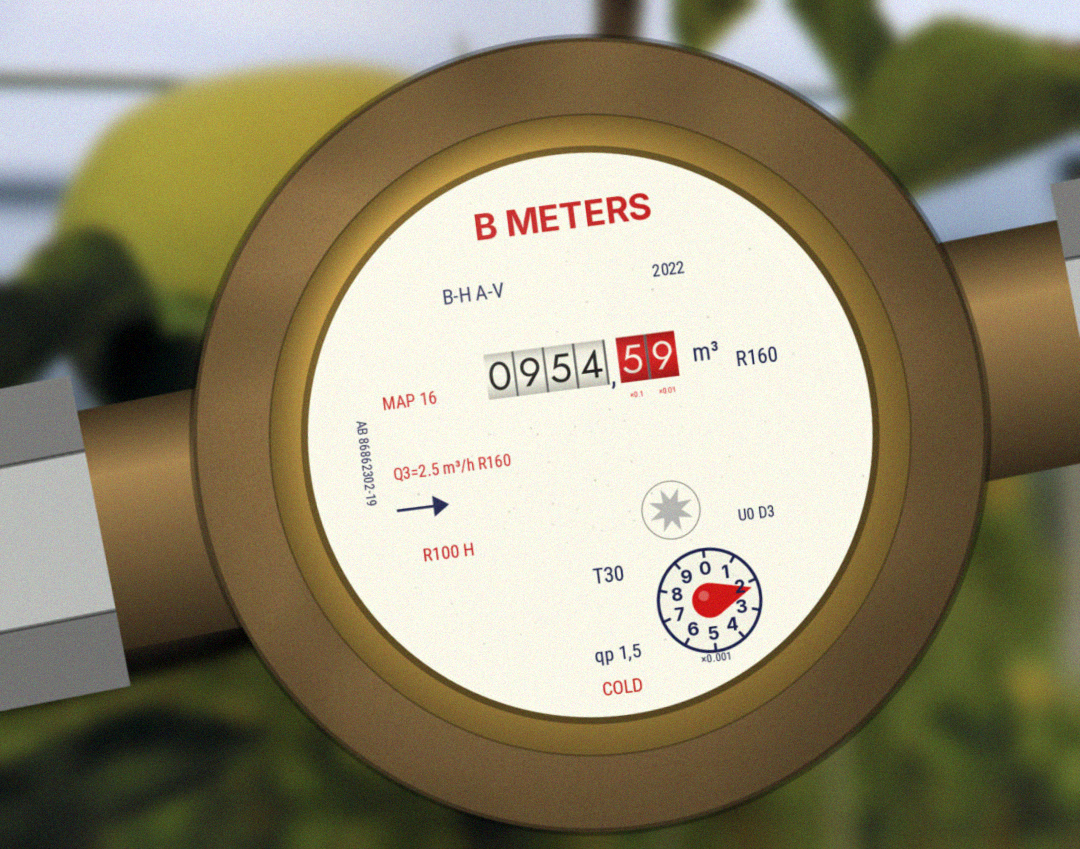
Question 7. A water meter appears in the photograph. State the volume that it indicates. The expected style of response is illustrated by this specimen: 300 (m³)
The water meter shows 954.592 (m³)
